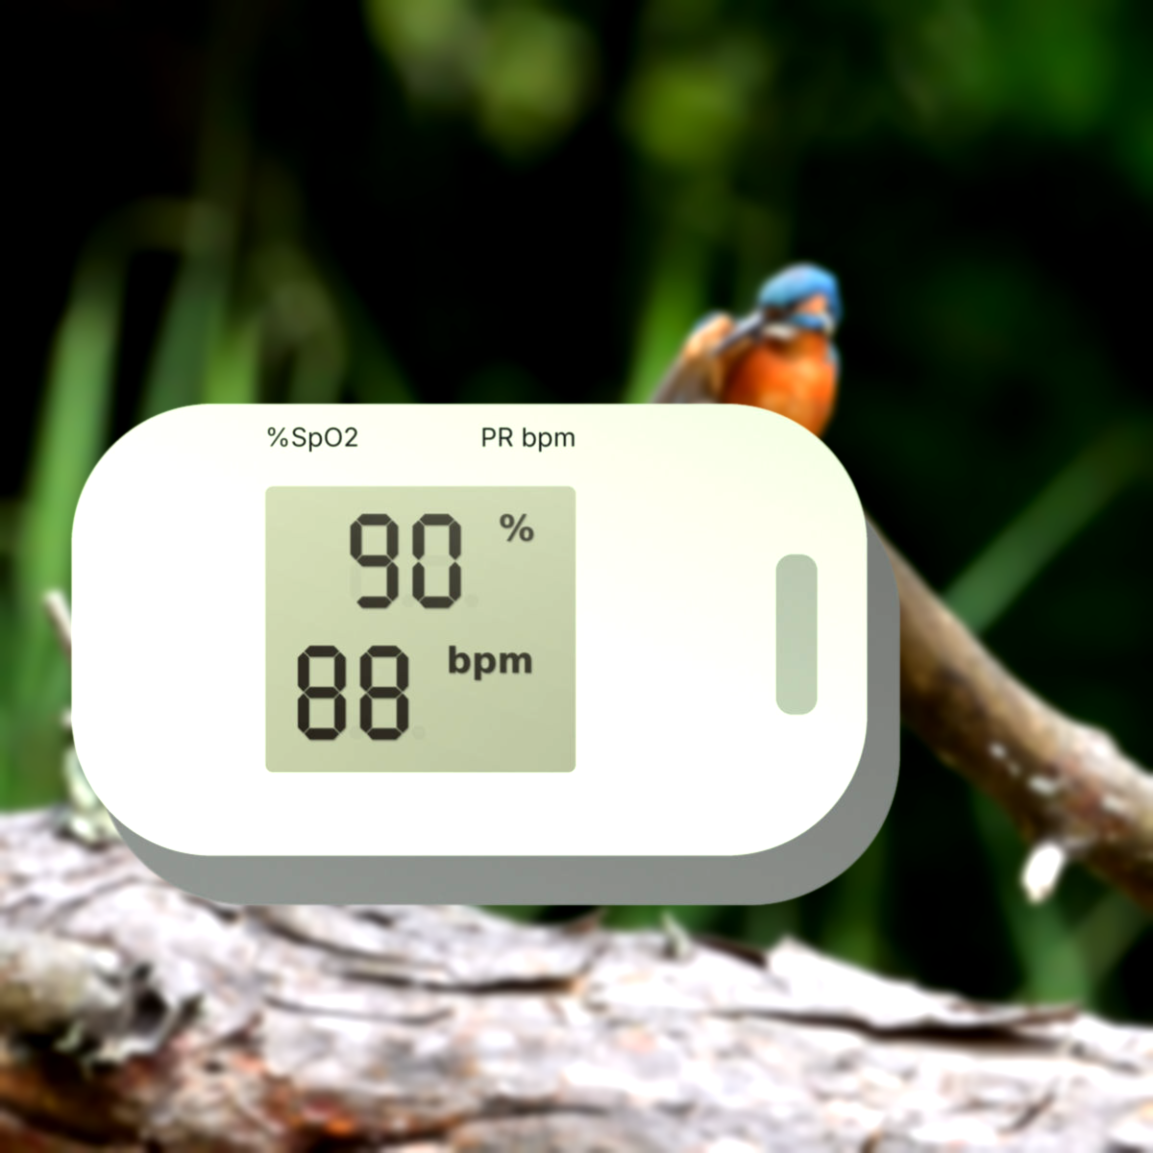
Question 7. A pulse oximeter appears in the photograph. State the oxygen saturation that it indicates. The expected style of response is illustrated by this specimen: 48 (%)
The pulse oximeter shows 90 (%)
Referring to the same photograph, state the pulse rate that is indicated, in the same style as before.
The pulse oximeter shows 88 (bpm)
